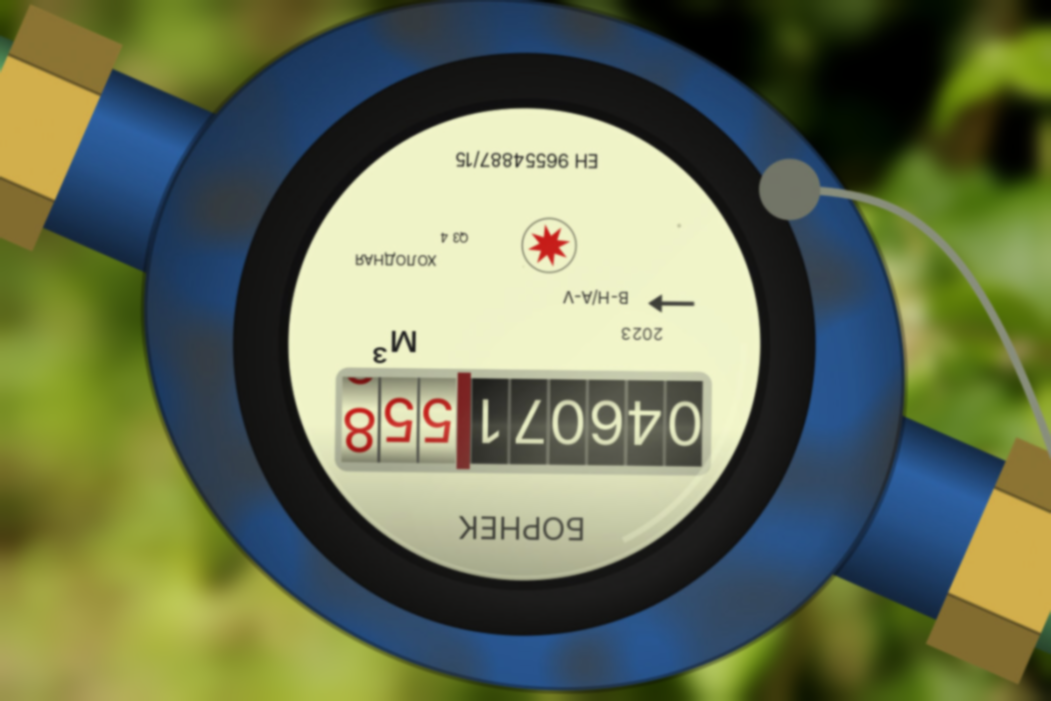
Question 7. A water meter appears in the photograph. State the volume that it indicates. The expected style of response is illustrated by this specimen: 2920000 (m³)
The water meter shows 46071.558 (m³)
